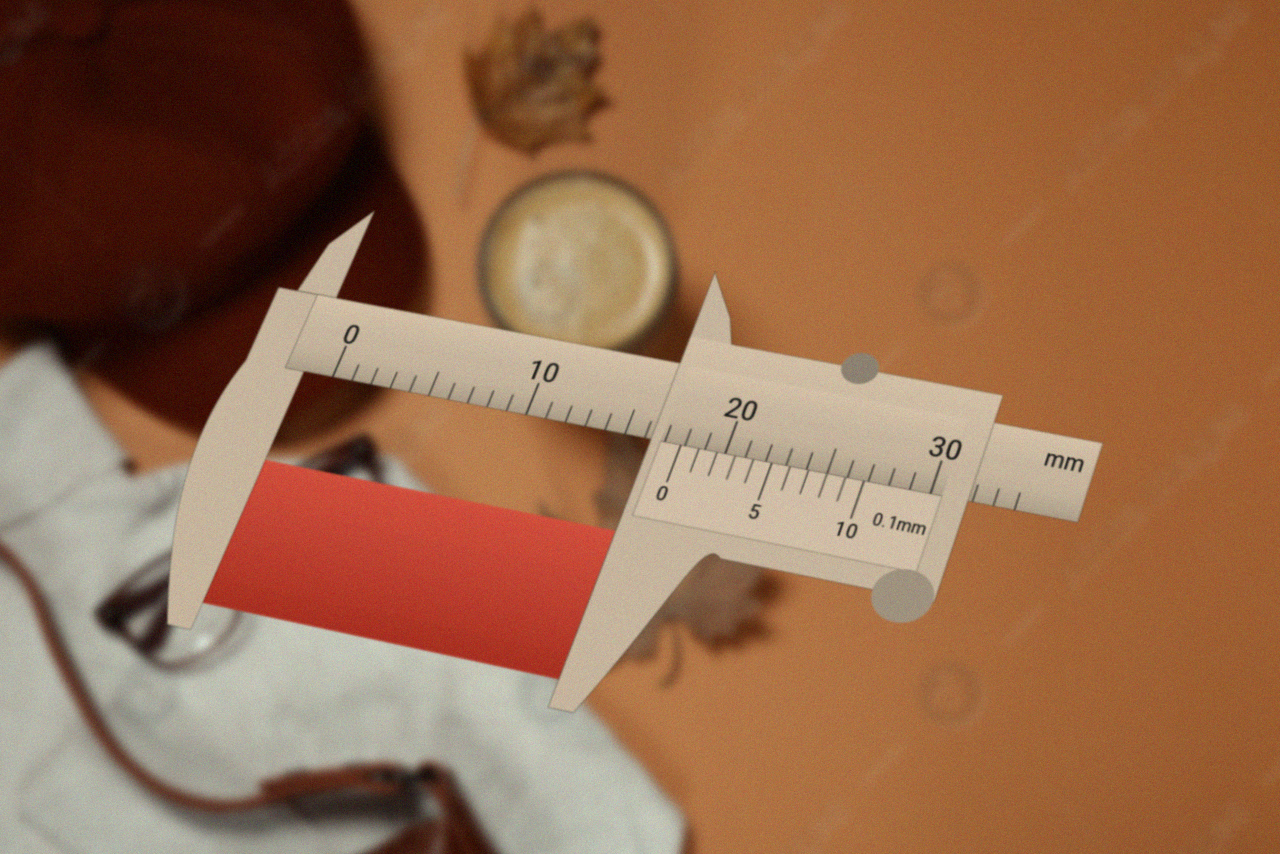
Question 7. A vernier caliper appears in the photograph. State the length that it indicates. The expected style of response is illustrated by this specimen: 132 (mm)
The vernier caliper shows 17.8 (mm)
